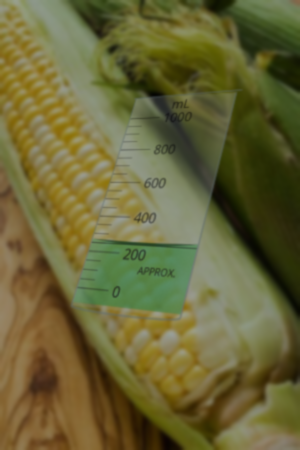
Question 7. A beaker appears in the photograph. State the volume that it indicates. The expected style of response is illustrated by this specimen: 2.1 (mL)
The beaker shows 250 (mL)
